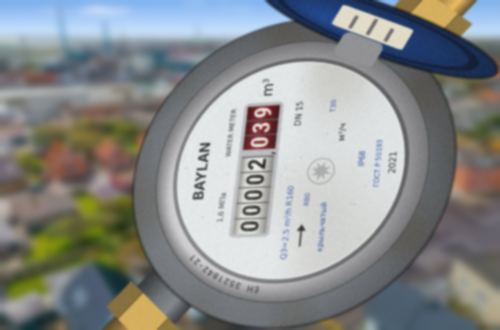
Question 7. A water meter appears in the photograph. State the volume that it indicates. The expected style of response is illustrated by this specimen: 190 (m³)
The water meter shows 2.039 (m³)
